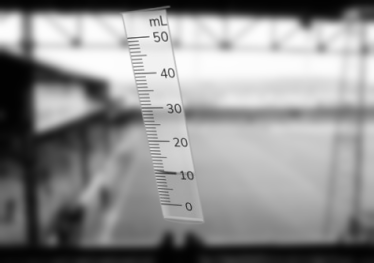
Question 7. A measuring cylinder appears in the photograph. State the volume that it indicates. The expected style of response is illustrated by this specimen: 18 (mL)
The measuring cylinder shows 10 (mL)
